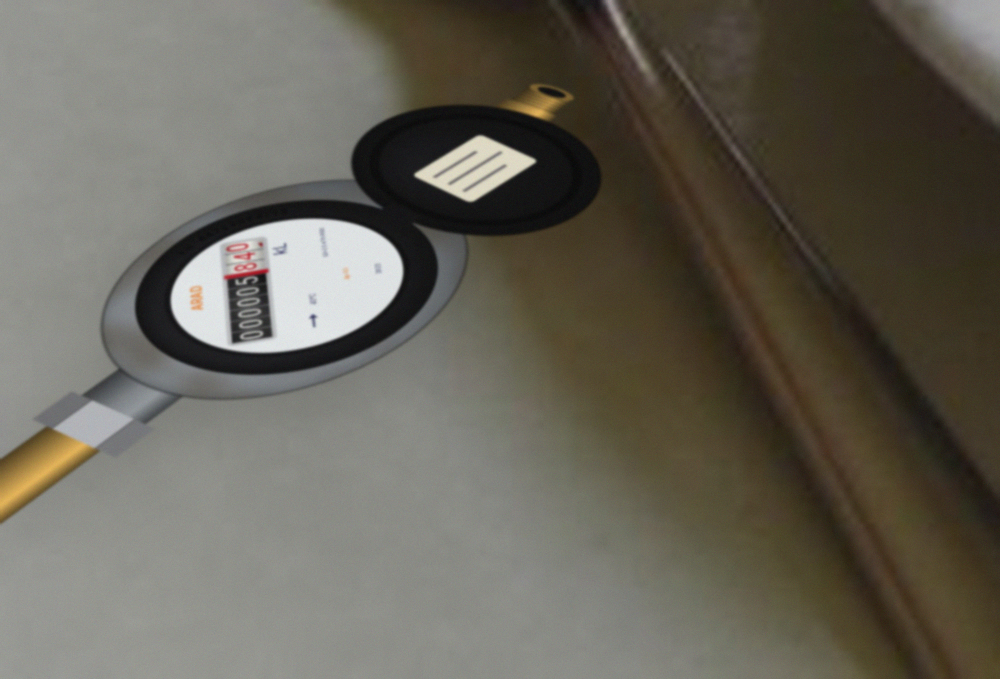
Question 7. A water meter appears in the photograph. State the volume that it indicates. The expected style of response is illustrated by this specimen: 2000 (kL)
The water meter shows 5.840 (kL)
